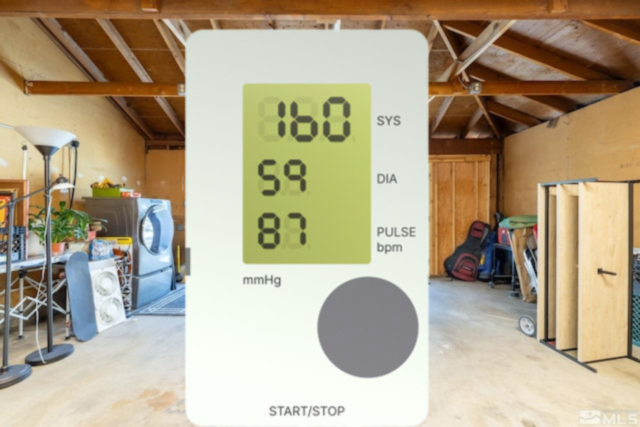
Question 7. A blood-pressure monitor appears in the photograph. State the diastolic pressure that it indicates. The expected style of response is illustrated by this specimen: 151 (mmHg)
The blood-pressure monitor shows 59 (mmHg)
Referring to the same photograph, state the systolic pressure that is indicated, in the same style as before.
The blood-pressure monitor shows 160 (mmHg)
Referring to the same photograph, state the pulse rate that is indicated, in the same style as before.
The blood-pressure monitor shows 87 (bpm)
